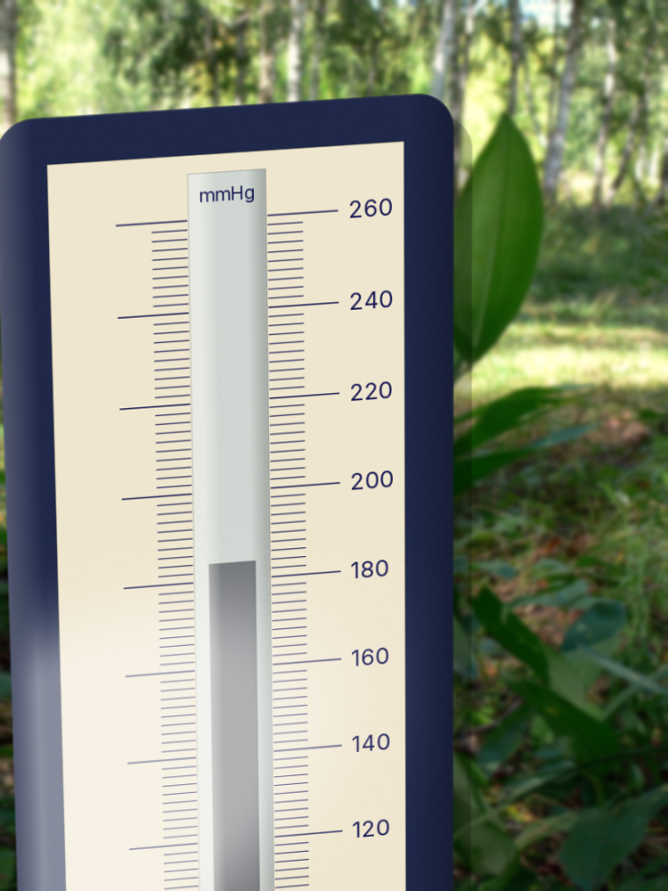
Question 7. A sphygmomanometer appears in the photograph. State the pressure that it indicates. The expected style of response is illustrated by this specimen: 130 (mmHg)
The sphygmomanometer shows 184 (mmHg)
